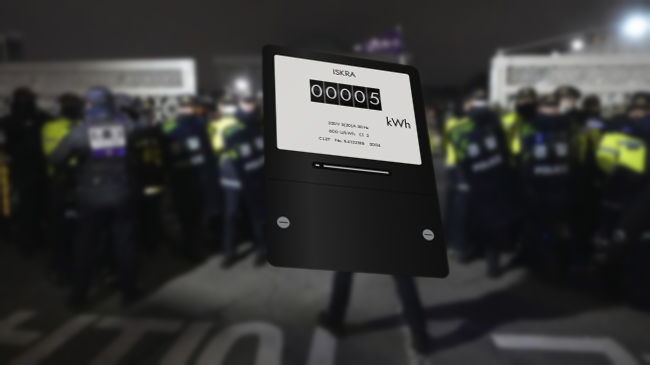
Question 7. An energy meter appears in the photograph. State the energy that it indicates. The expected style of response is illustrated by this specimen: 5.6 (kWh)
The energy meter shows 5 (kWh)
